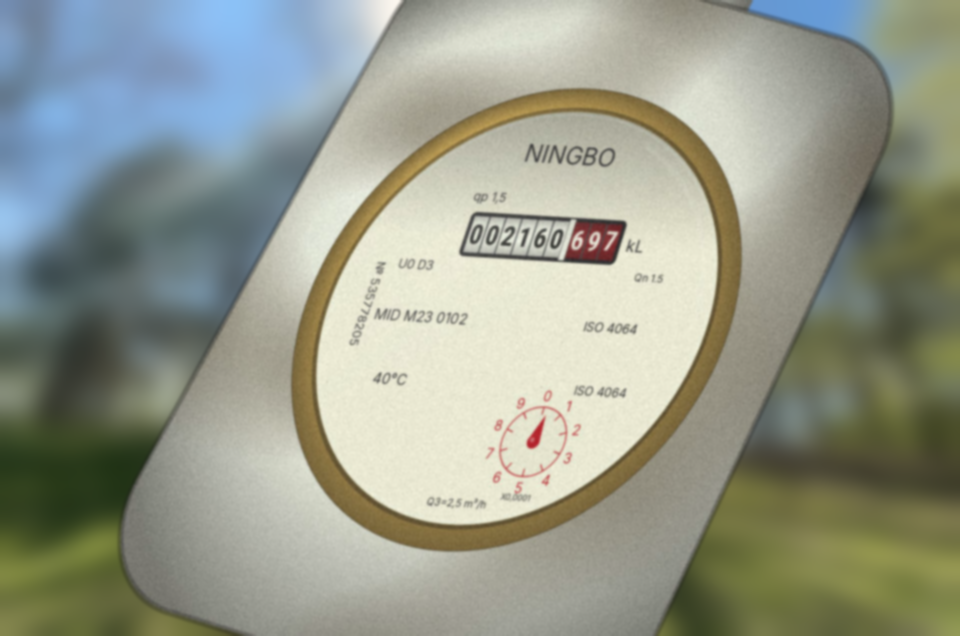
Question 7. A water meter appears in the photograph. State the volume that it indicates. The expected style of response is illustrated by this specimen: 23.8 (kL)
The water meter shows 2160.6970 (kL)
